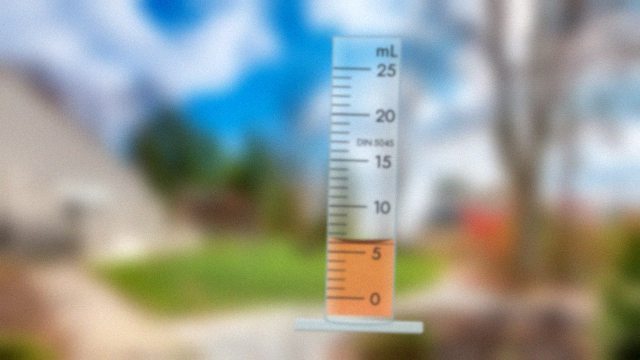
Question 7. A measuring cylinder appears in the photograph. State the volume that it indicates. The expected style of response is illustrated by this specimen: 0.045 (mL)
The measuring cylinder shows 6 (mL)
